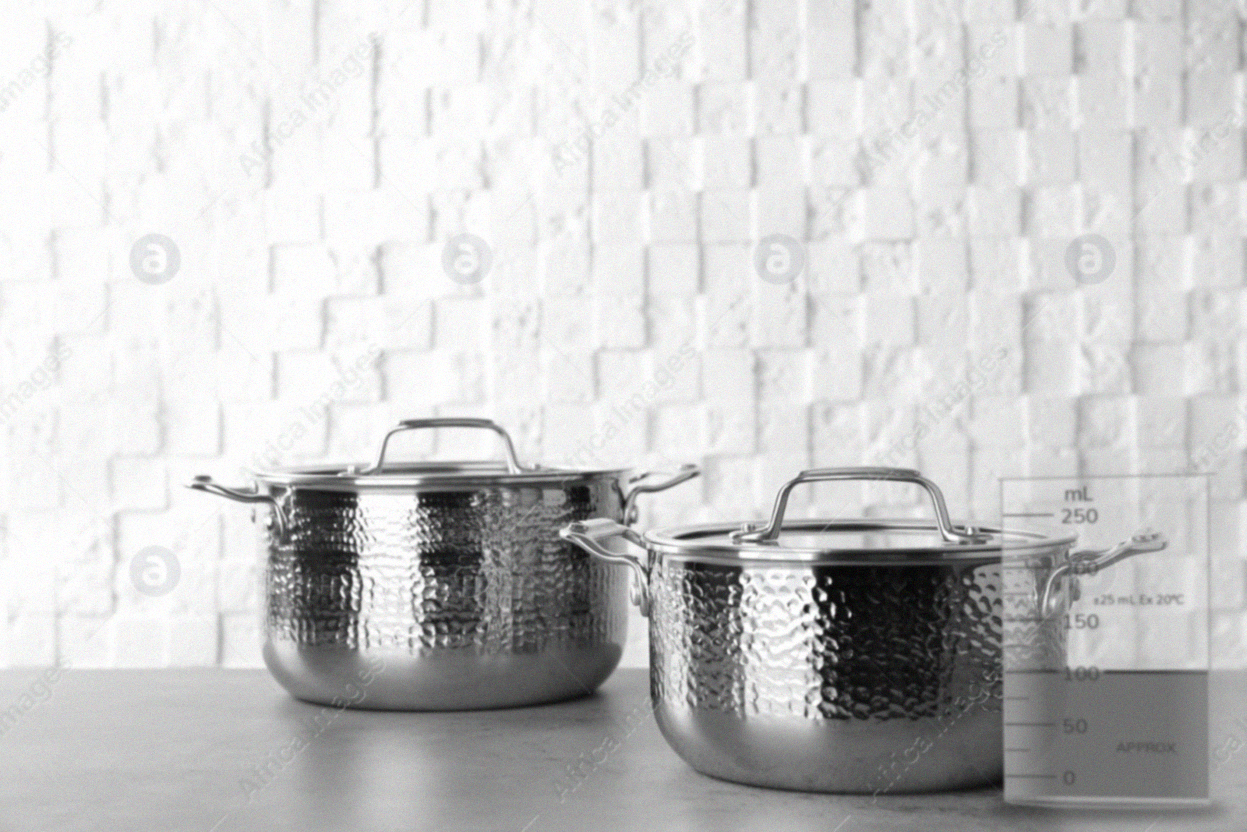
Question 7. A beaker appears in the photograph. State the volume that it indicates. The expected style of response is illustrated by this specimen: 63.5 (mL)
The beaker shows 100 (mL)
